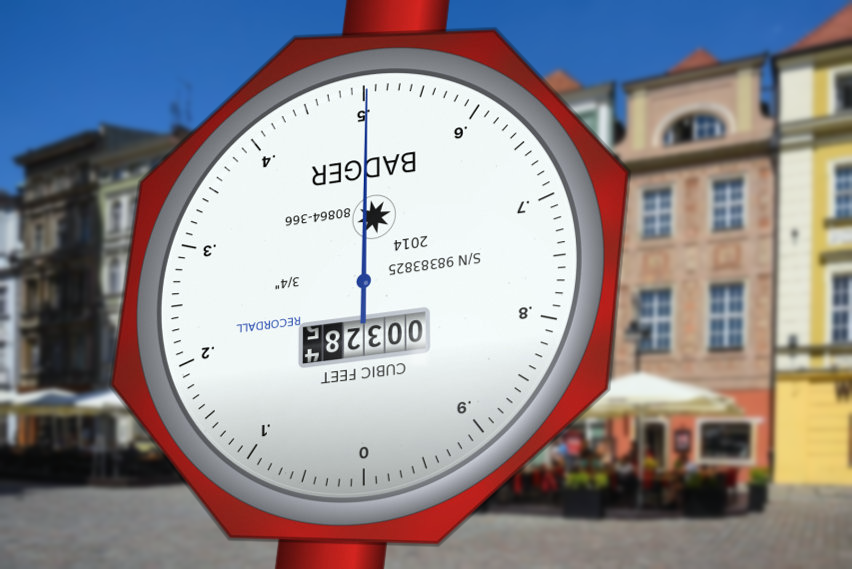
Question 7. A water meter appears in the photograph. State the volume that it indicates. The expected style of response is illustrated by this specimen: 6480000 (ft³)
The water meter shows 3284.50 (ft³)
